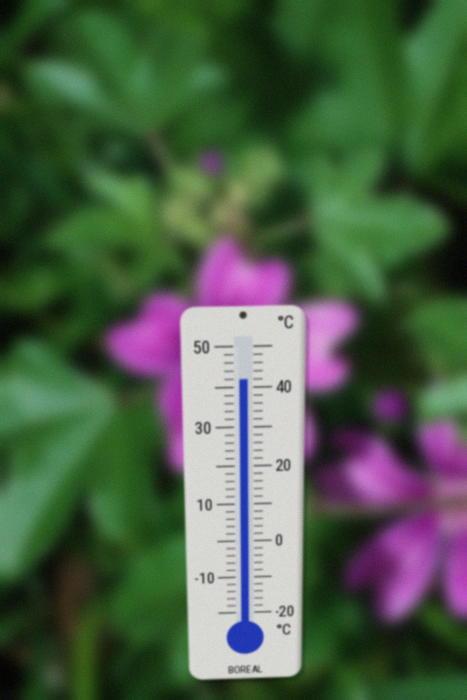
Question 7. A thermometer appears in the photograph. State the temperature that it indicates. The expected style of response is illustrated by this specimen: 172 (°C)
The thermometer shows 42 (°C)
